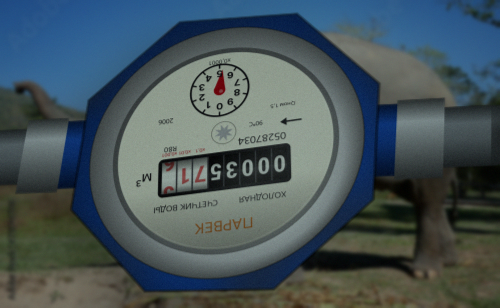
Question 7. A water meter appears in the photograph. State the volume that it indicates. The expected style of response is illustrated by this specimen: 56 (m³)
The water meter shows 35.7155 (m³)
